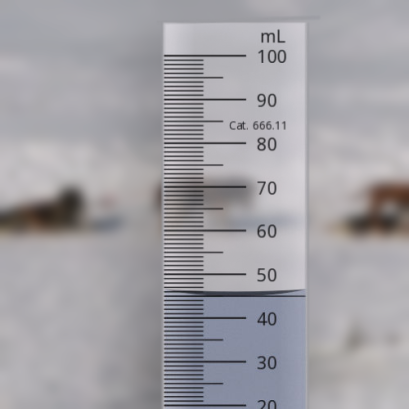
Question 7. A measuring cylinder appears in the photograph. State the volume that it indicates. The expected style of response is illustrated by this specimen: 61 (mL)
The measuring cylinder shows 45 (mL)
